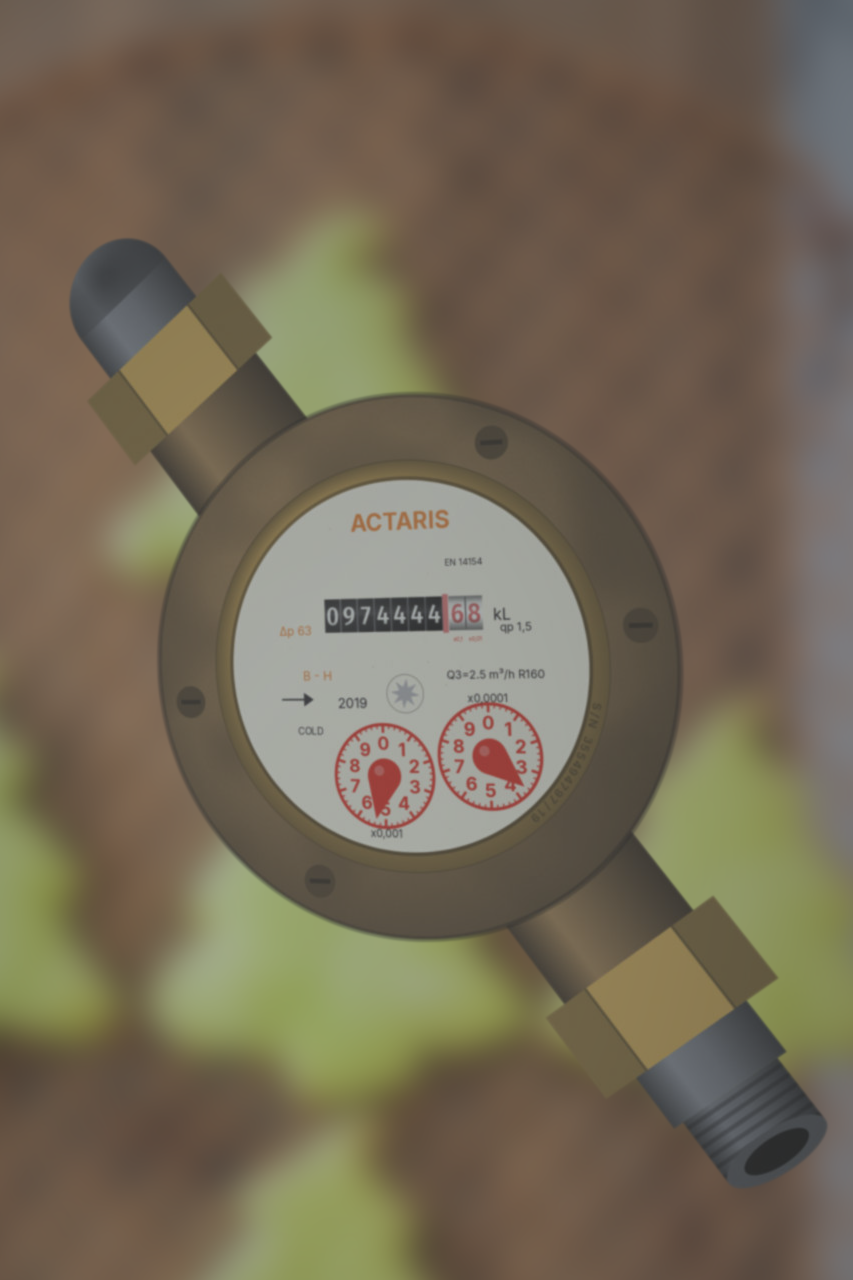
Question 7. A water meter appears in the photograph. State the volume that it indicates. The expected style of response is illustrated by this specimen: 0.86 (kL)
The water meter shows 974444.6853 (kL)
